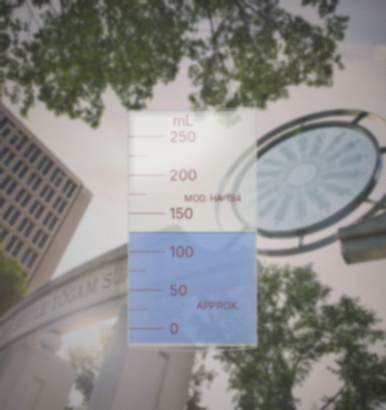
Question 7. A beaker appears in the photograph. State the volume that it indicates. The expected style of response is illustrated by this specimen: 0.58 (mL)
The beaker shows 125 (mL)
